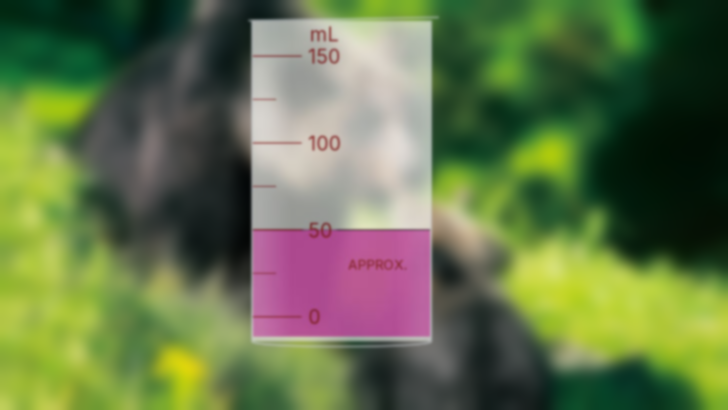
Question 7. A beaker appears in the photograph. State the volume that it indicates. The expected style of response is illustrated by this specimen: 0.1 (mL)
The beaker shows 50 (mL)
